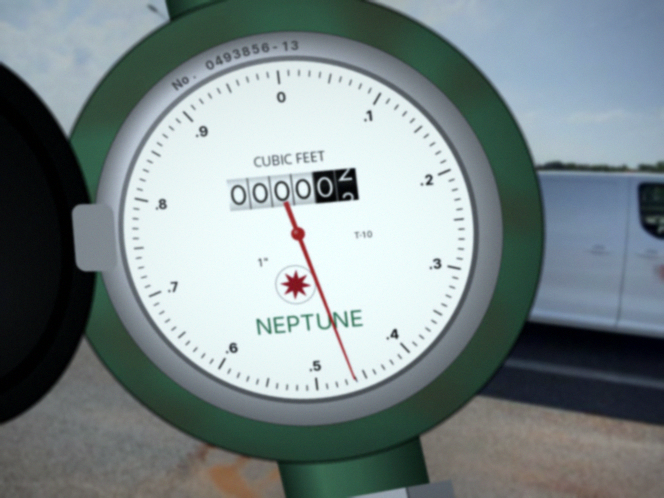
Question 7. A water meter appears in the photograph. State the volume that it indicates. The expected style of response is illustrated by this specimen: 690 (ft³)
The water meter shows 2.46 (ft³)
